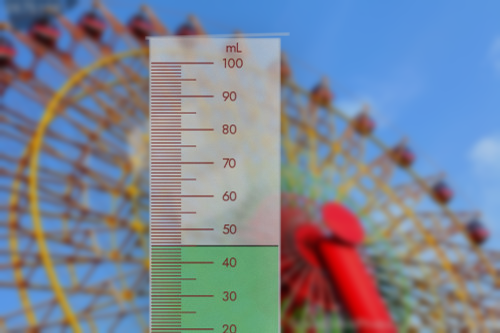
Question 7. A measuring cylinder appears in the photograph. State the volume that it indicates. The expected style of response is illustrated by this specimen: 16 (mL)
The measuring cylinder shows 45 (mL)
